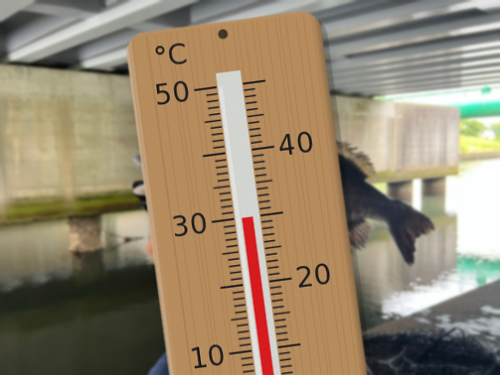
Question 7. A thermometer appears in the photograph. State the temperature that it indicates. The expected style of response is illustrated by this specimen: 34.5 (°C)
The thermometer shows 30 (°C)
